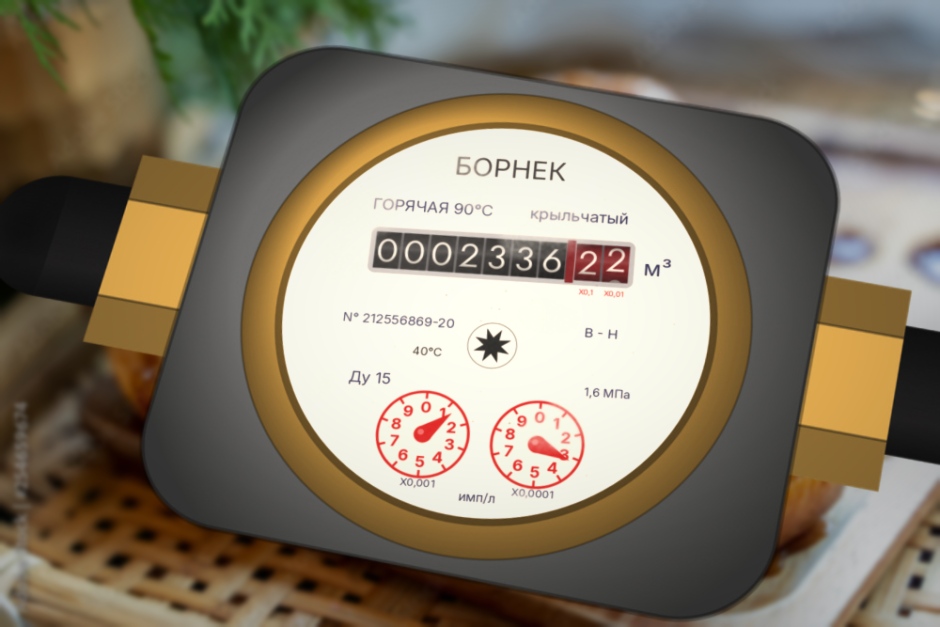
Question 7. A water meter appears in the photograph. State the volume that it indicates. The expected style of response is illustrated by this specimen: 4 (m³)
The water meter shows 2336.2213 (m³)
